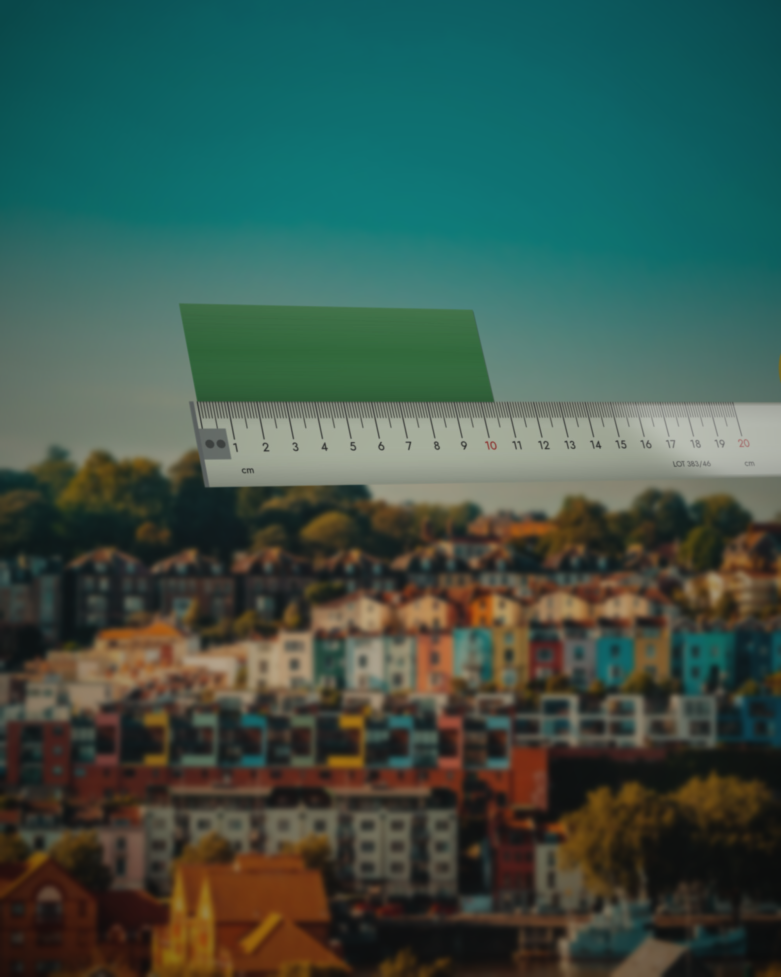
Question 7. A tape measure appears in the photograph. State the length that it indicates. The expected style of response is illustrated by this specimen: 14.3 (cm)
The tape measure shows 10.5 (cm)
